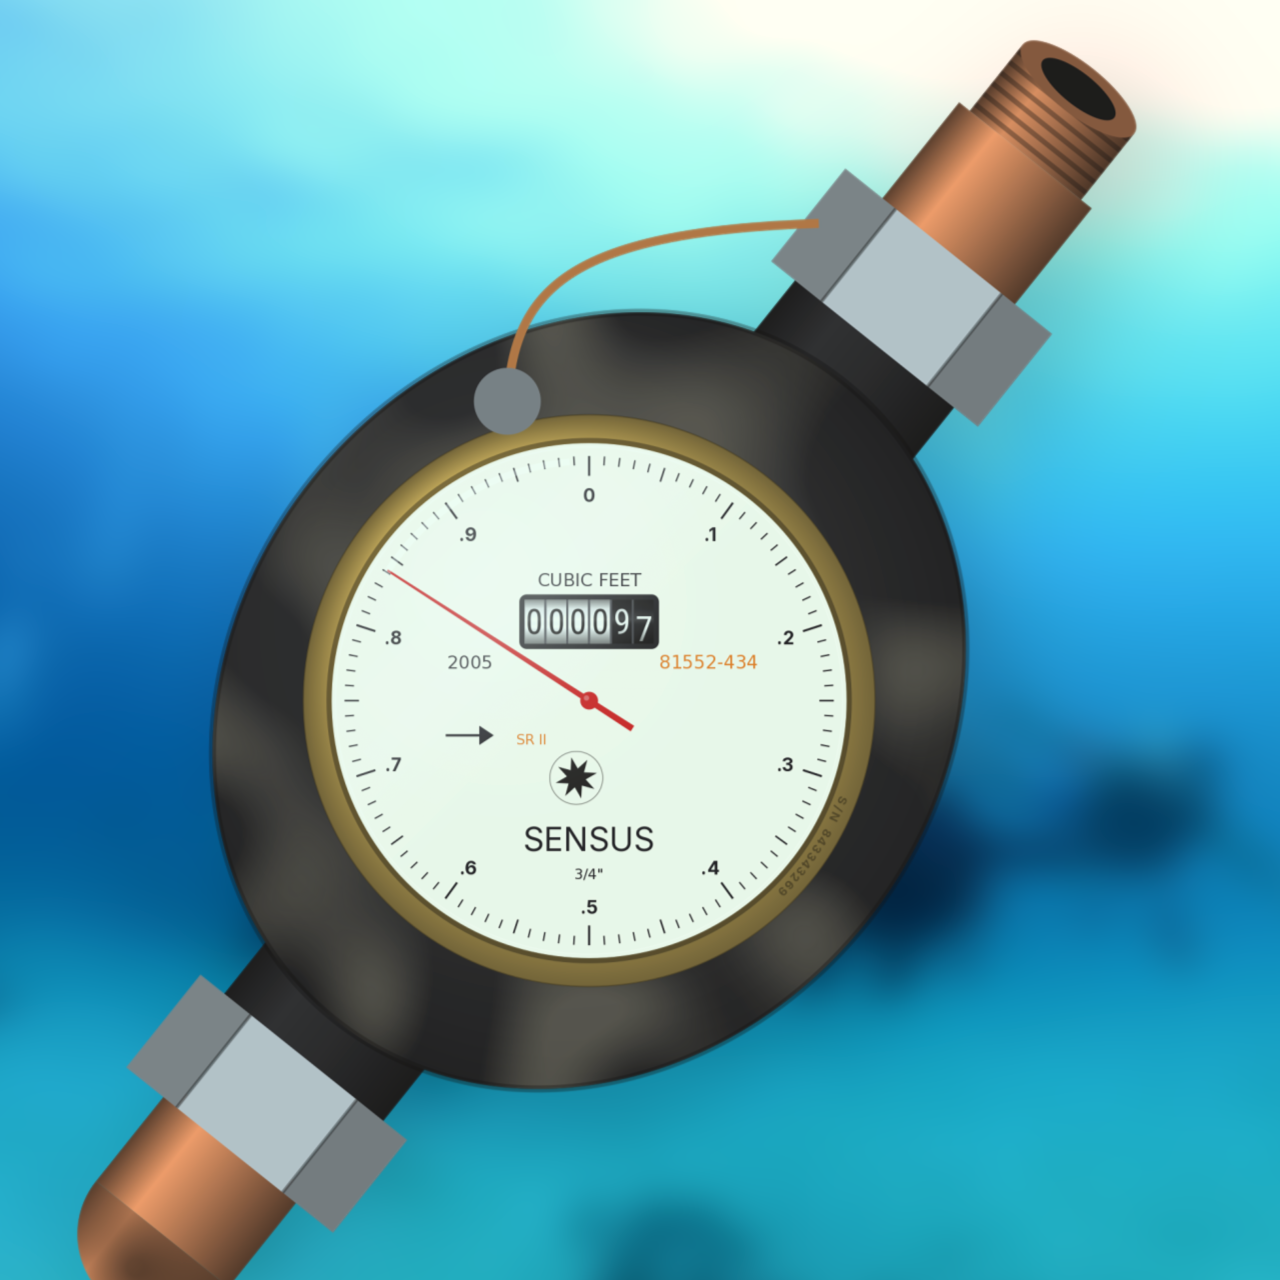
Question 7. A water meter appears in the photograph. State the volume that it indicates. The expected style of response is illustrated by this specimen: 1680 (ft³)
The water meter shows 96.84 (ft³)
